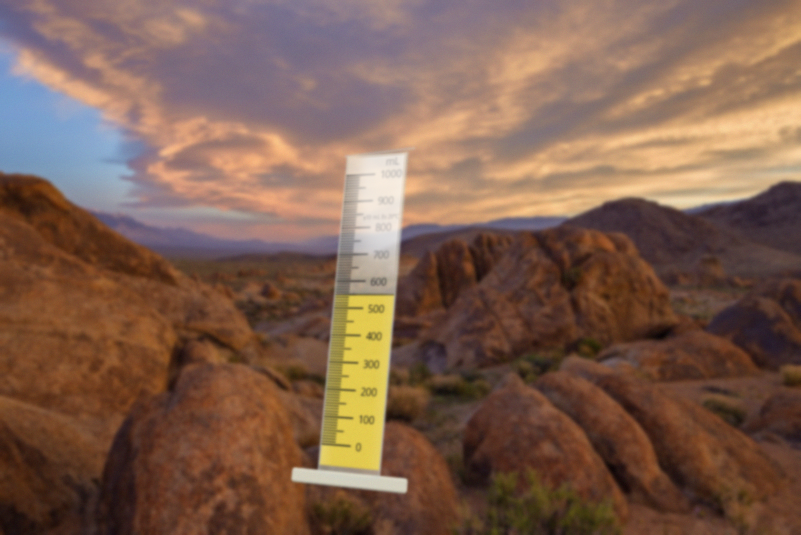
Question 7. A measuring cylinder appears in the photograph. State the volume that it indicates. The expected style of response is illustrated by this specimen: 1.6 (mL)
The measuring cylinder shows 550 (mL)
